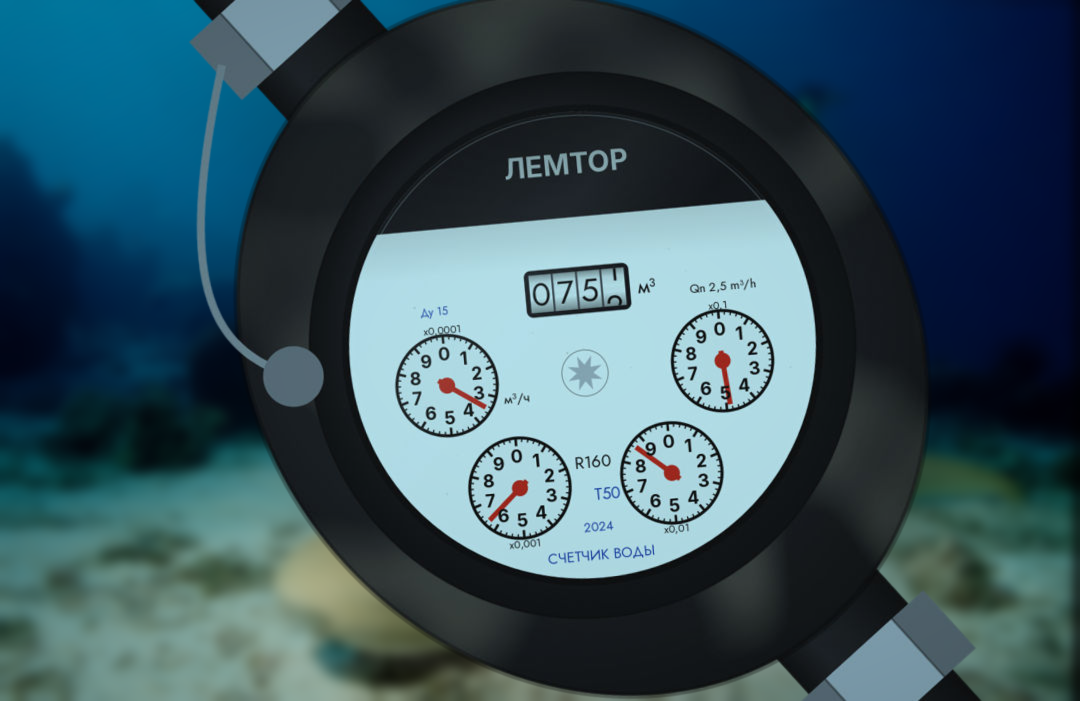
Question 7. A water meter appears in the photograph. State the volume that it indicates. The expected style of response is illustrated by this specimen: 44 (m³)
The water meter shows 751.4863 (m³)
